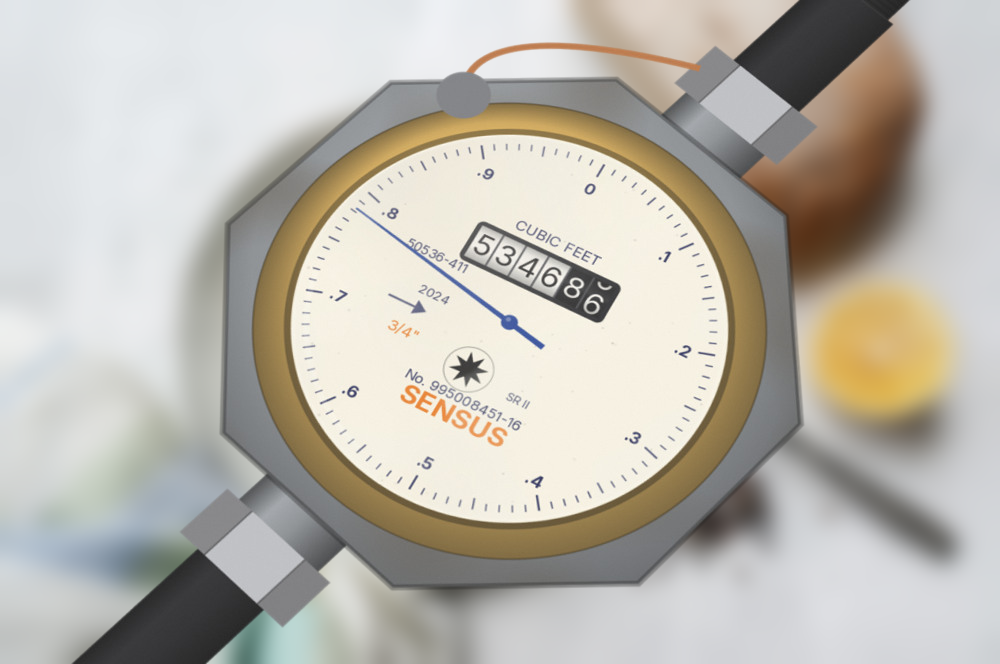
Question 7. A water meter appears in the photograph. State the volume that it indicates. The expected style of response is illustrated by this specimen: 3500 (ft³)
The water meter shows 534685.78 (ft³)
